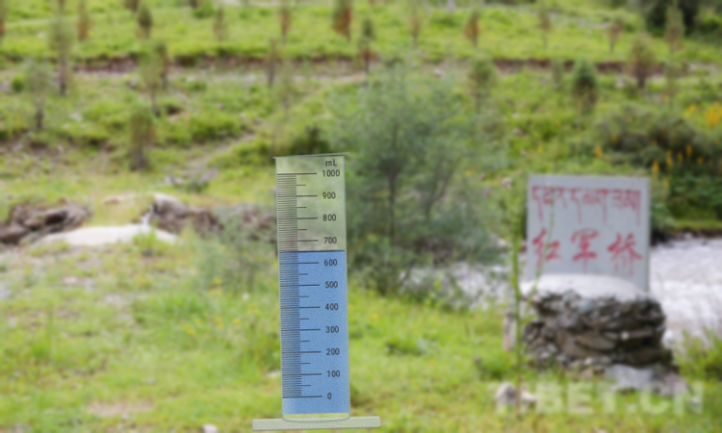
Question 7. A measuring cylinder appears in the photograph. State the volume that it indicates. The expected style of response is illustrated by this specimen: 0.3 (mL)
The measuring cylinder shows 650 (mL)
